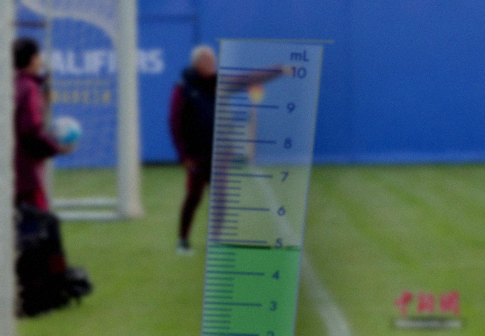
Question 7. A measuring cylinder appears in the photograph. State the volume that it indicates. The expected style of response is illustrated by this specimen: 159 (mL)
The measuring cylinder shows 4.8 (mL)
